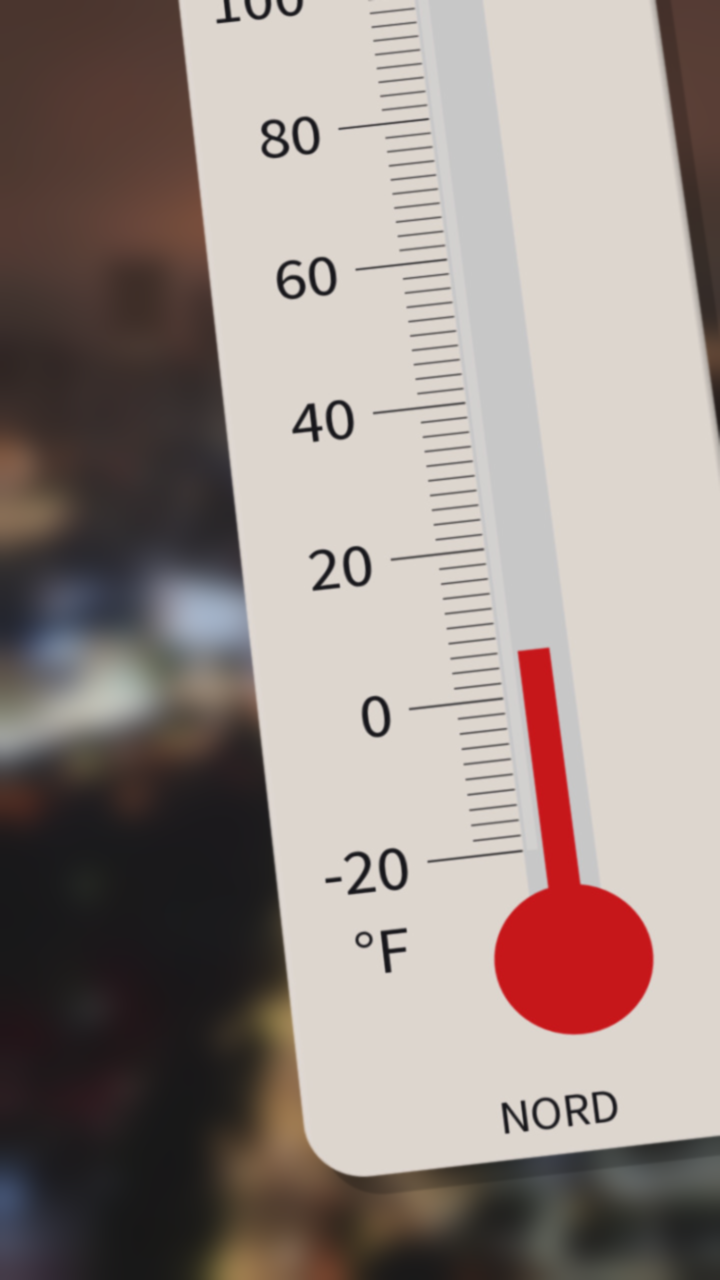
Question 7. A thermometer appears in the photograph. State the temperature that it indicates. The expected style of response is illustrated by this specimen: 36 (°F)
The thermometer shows 6 (°F)
